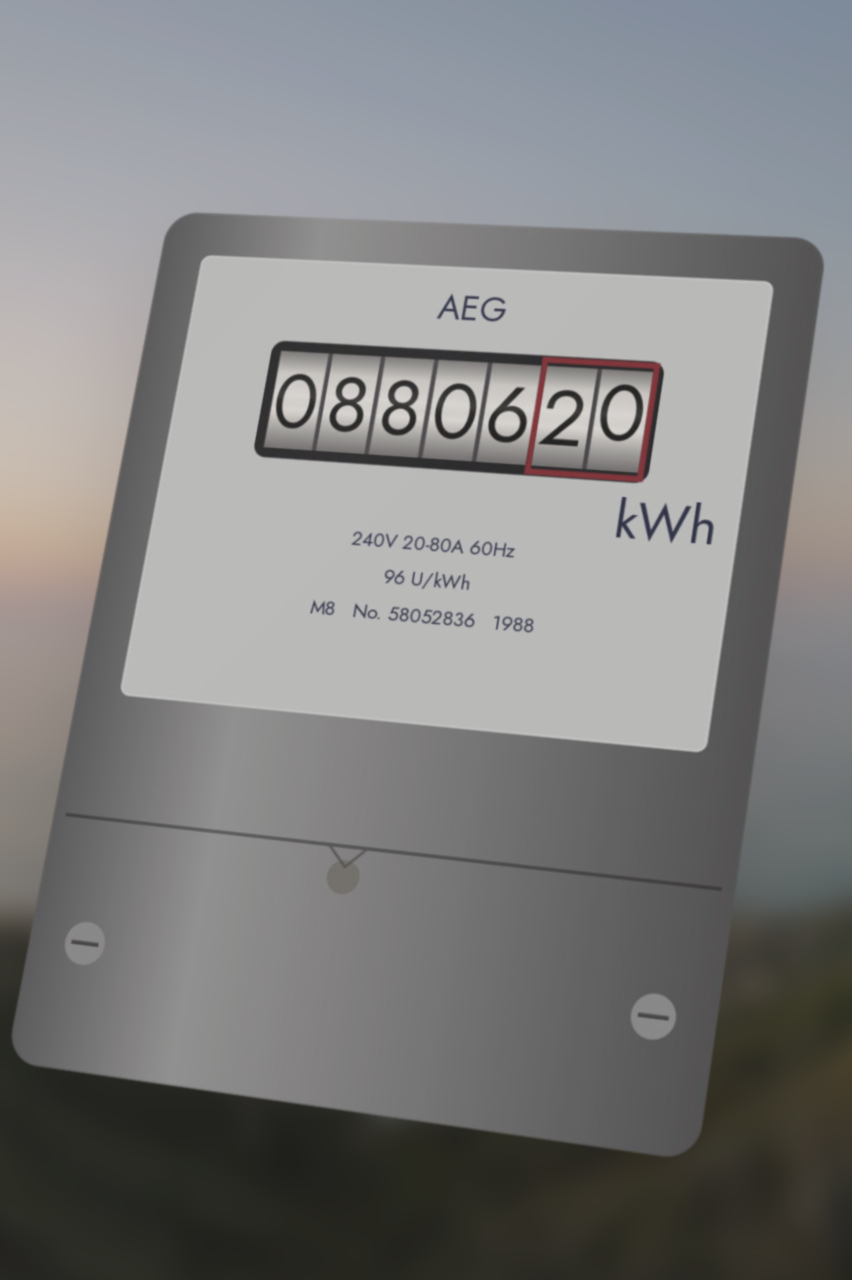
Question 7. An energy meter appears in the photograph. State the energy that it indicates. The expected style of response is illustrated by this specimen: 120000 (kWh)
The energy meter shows 8806.20 (kWh)
